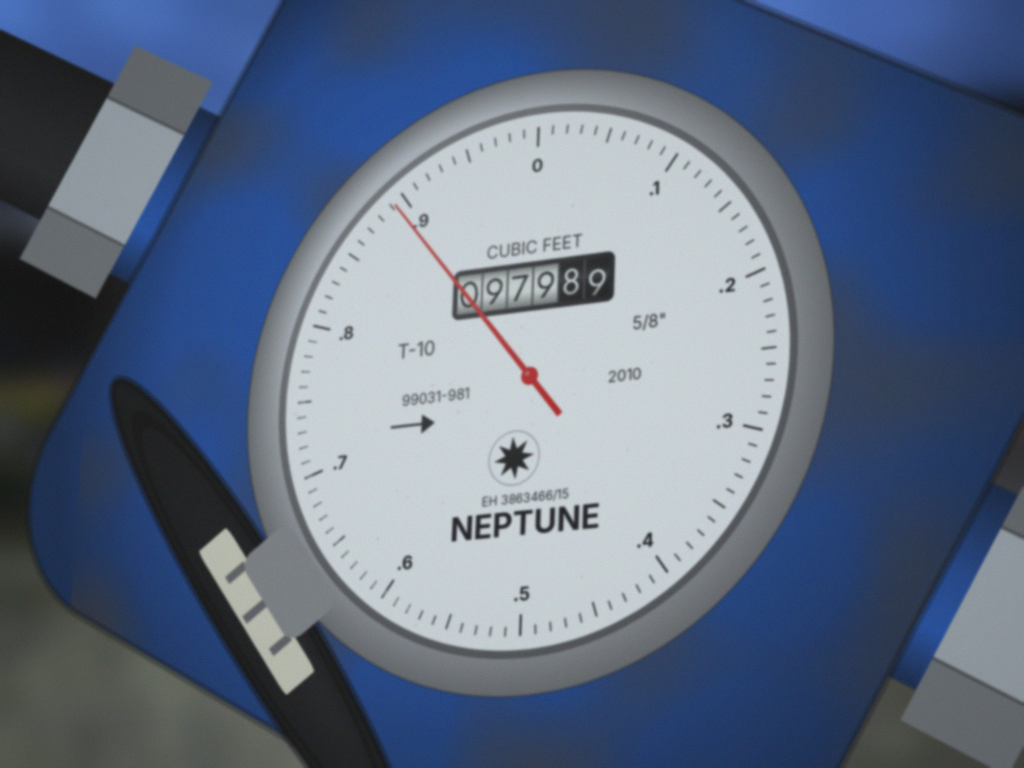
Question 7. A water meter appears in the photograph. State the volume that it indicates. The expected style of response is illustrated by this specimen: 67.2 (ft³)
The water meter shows 97988.89 (ft³)
